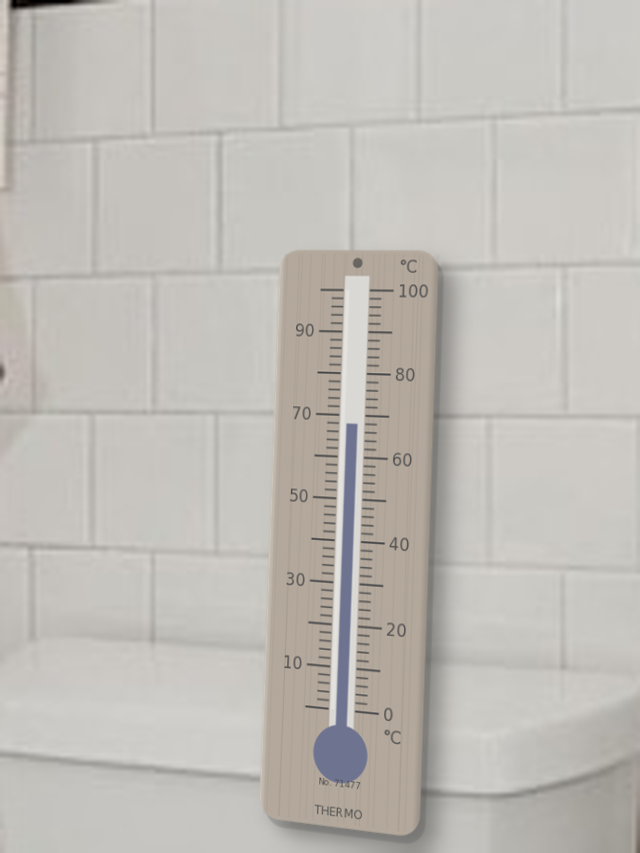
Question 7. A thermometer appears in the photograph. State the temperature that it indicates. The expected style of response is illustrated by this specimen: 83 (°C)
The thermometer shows 68 (°C)
